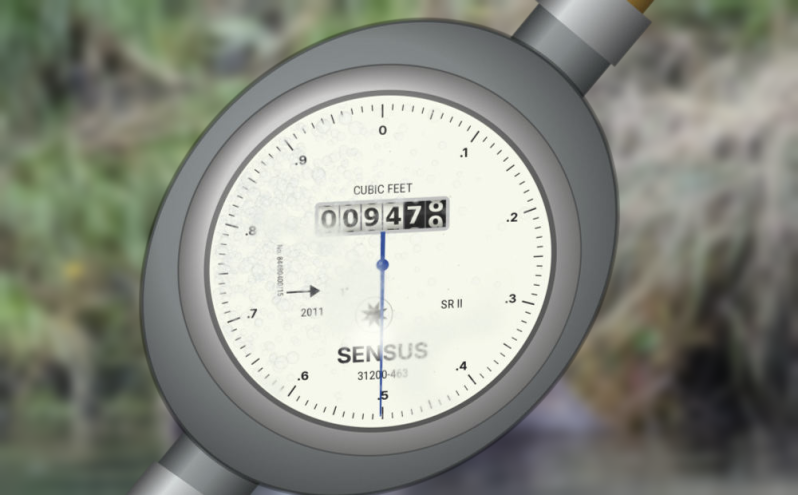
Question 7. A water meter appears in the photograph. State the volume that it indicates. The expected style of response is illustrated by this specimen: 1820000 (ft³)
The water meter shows 9478.50 (ft³)
